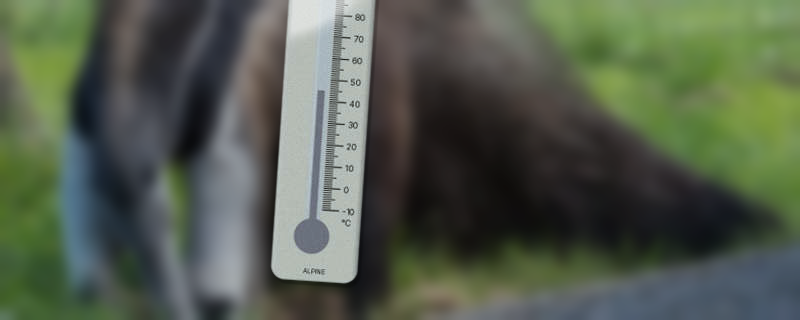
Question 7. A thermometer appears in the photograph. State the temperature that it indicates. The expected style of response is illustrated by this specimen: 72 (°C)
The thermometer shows 45 (°C)
